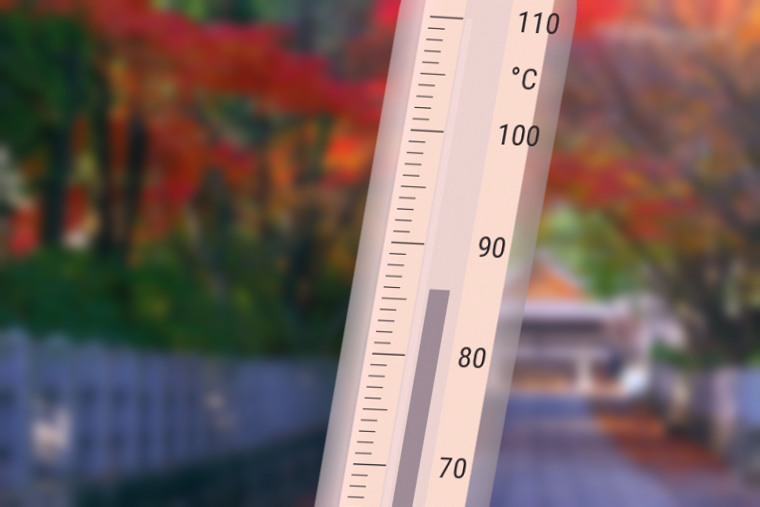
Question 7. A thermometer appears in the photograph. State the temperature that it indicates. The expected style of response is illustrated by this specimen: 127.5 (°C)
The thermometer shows 86 (°C)
